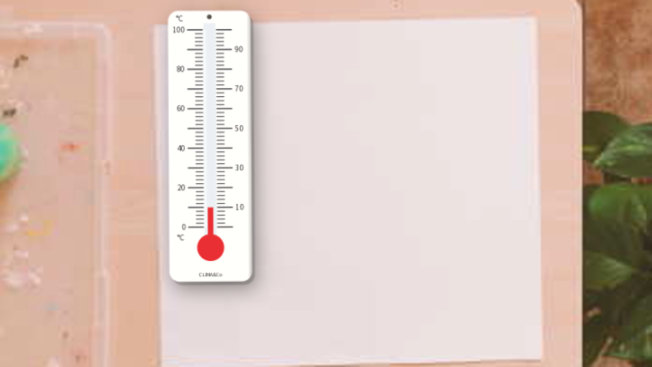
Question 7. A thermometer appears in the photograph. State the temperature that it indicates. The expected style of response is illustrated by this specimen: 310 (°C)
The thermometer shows 10 (°C)
